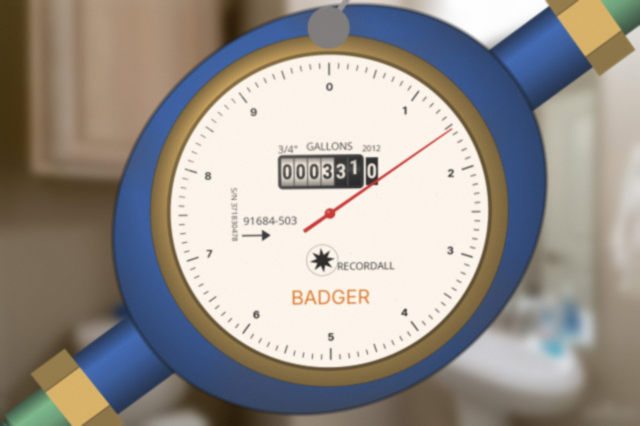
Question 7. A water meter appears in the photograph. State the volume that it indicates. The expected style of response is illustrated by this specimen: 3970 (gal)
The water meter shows 3311.5 (gal)
